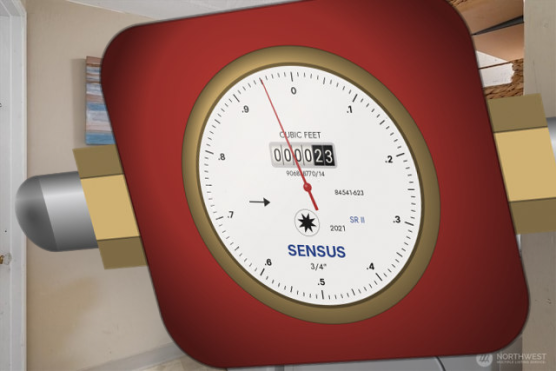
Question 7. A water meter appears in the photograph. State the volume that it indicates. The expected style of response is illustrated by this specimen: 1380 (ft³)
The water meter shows 22.95 (ft³)
